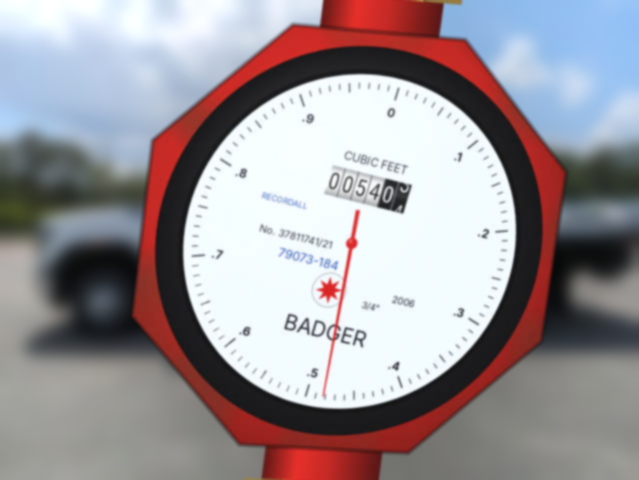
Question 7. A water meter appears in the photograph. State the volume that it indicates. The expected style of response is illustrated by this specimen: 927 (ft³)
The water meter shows 5403.48 (ft³)
